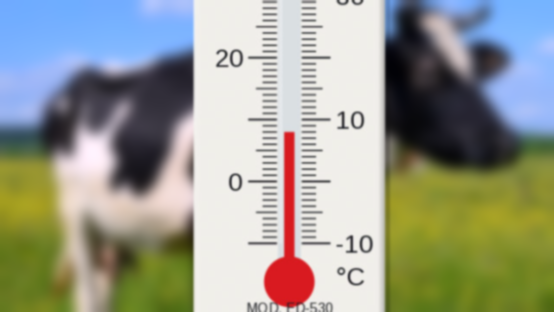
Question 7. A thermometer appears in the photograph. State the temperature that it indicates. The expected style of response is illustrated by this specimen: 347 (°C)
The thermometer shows 8 (°C)
